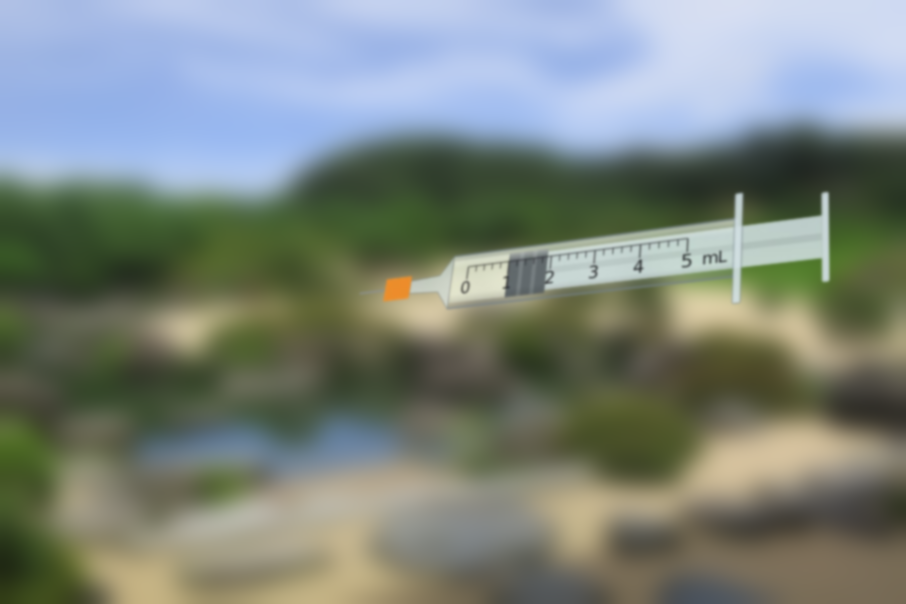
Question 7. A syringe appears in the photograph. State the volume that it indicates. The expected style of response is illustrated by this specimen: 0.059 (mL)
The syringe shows 1 (mL)
